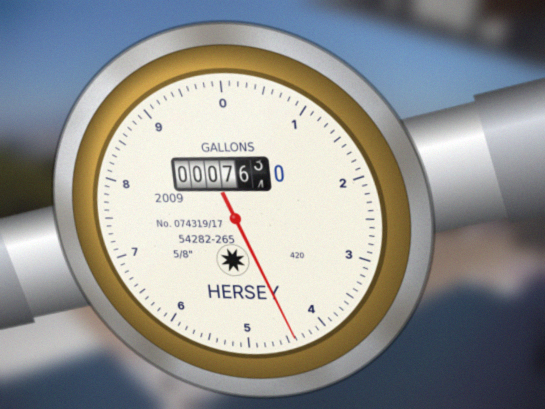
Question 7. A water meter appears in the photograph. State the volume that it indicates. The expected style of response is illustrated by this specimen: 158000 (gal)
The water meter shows 7634.4 (gal)
